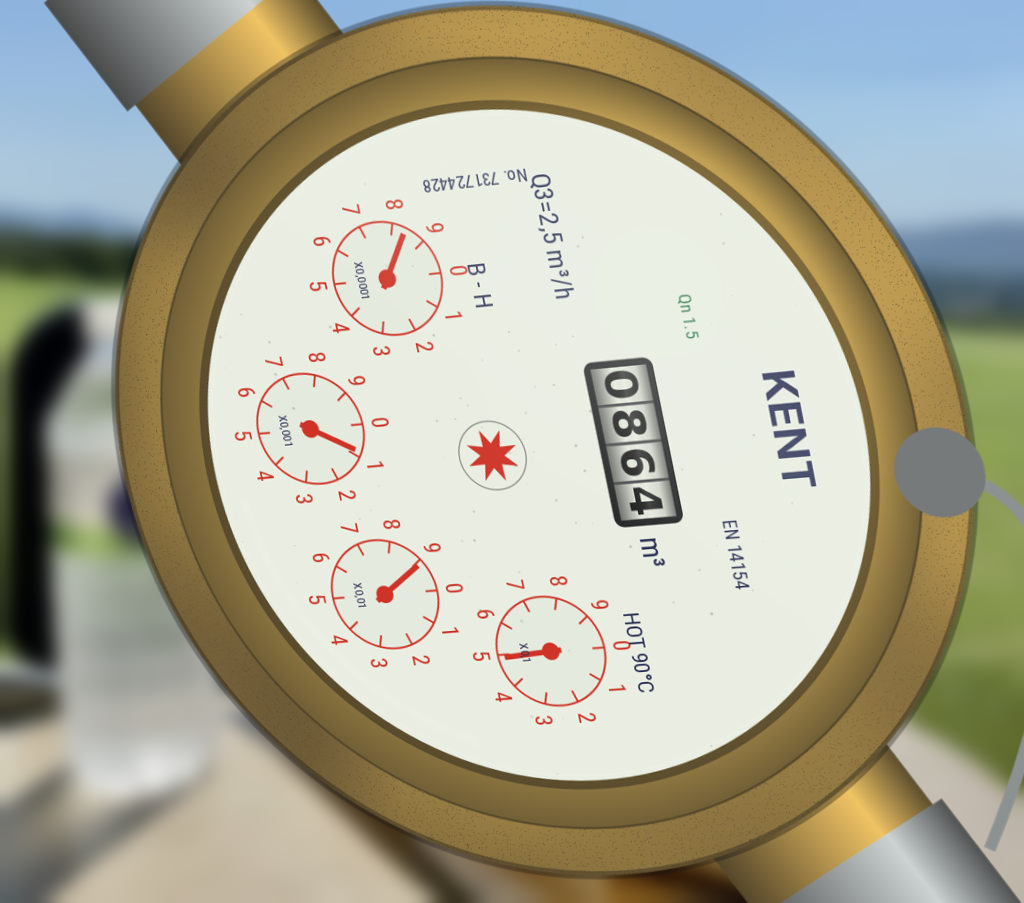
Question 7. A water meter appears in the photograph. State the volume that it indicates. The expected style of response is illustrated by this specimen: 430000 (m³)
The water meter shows 864.4908 (m³)
